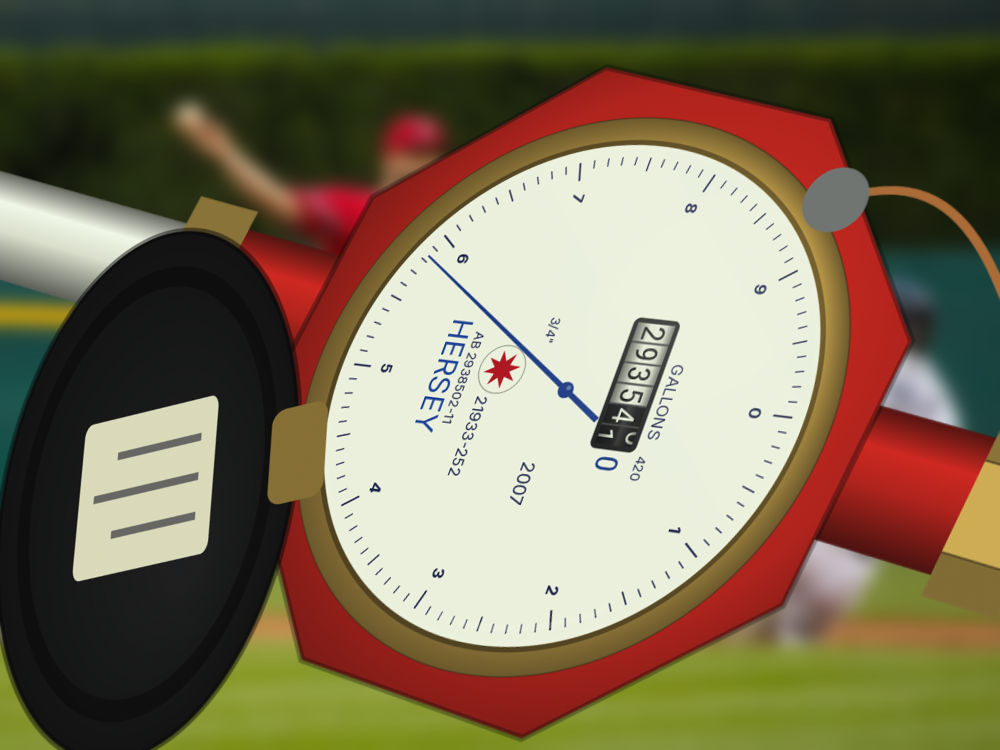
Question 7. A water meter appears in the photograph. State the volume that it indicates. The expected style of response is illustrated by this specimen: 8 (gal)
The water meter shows 2935405.8 (gal)
